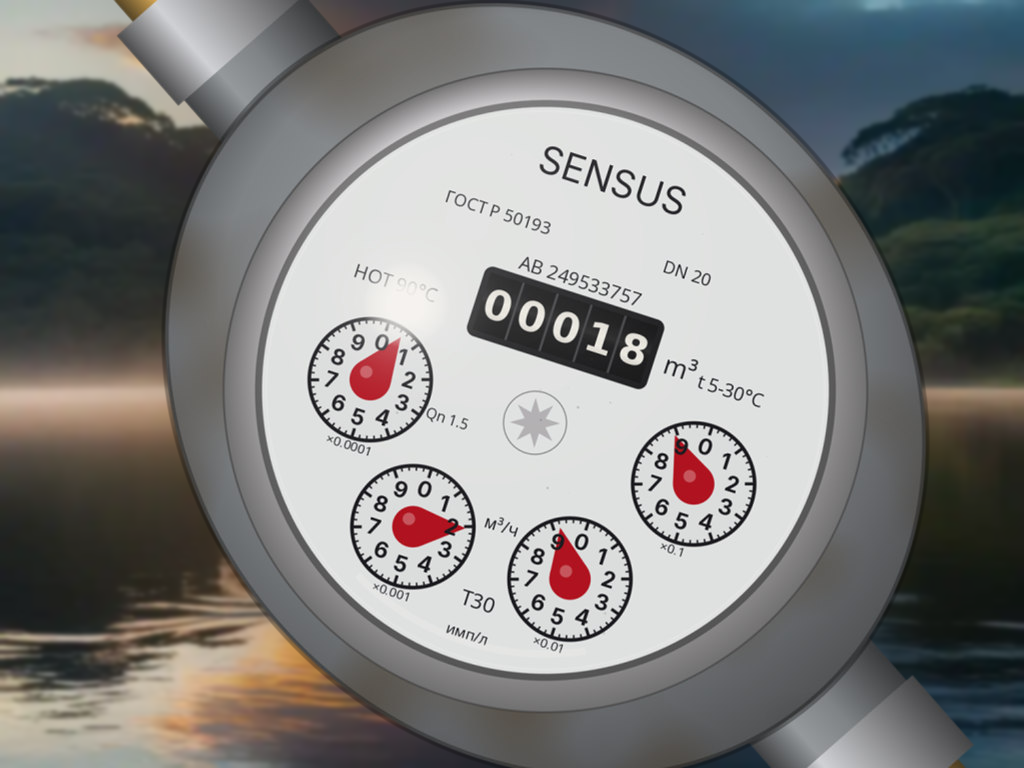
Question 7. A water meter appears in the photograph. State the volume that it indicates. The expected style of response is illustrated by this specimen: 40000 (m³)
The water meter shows 18.8920 (m³)
